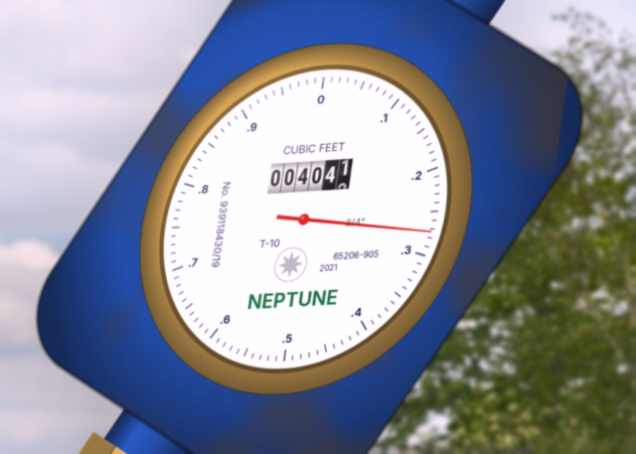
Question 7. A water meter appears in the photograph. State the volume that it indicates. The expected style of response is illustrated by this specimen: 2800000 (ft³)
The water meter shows 4041.27 (ft³)
